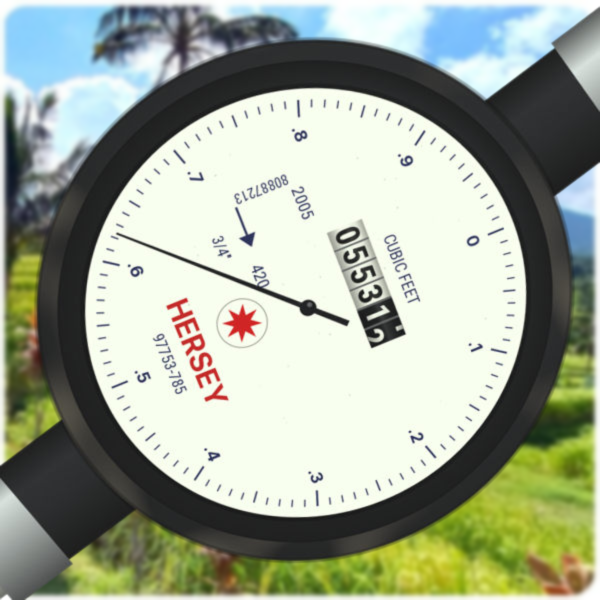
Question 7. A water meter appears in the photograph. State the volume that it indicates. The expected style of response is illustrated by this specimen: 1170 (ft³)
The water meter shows 55311.62 (ft³)
